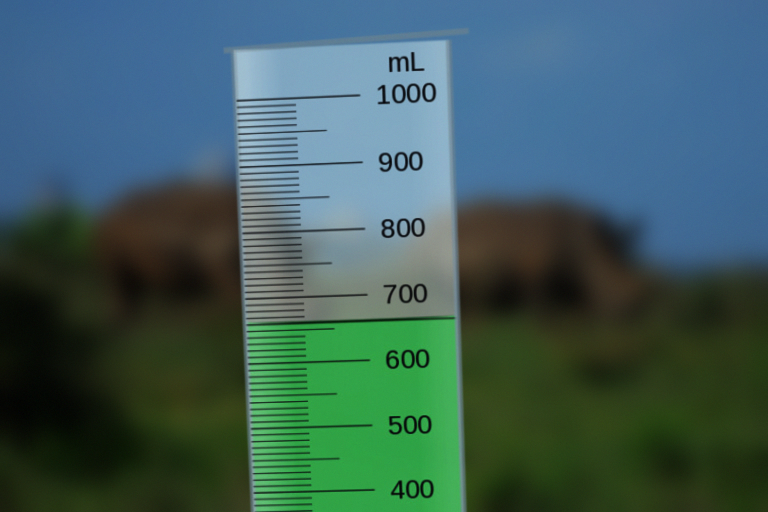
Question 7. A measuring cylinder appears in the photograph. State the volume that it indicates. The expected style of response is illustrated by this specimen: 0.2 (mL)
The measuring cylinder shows 660 (mL)
